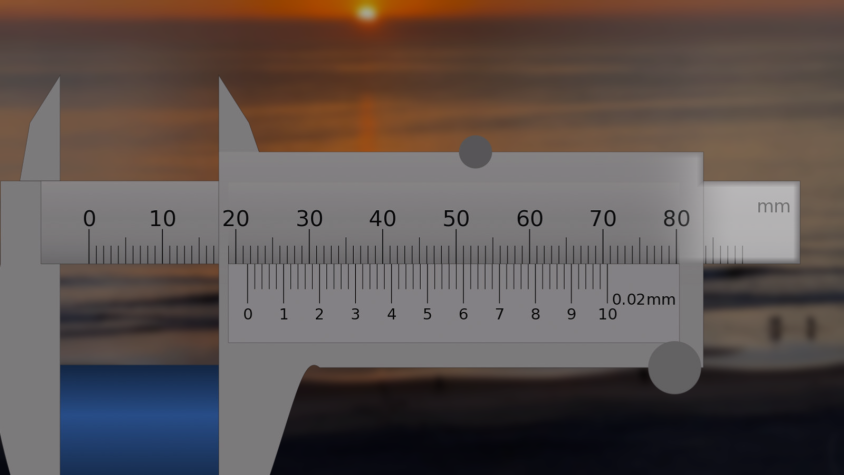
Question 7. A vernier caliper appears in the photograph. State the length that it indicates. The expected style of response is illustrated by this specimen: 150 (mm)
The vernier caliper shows 21.6 (mm)
